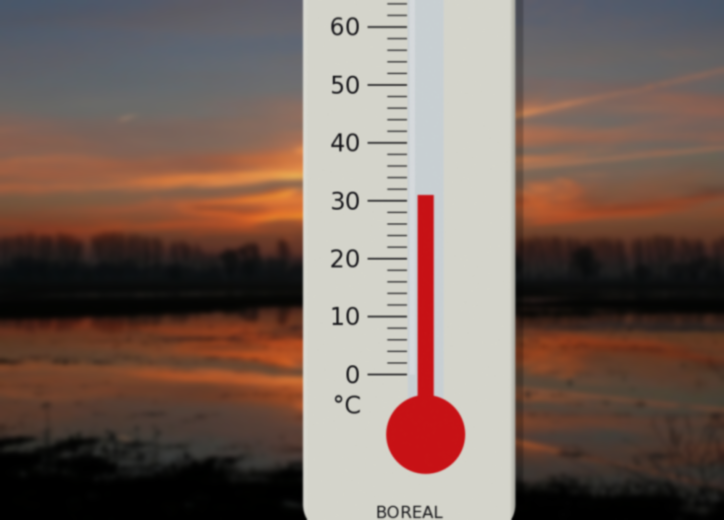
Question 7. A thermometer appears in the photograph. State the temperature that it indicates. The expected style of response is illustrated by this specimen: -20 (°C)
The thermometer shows 31 (°C)
